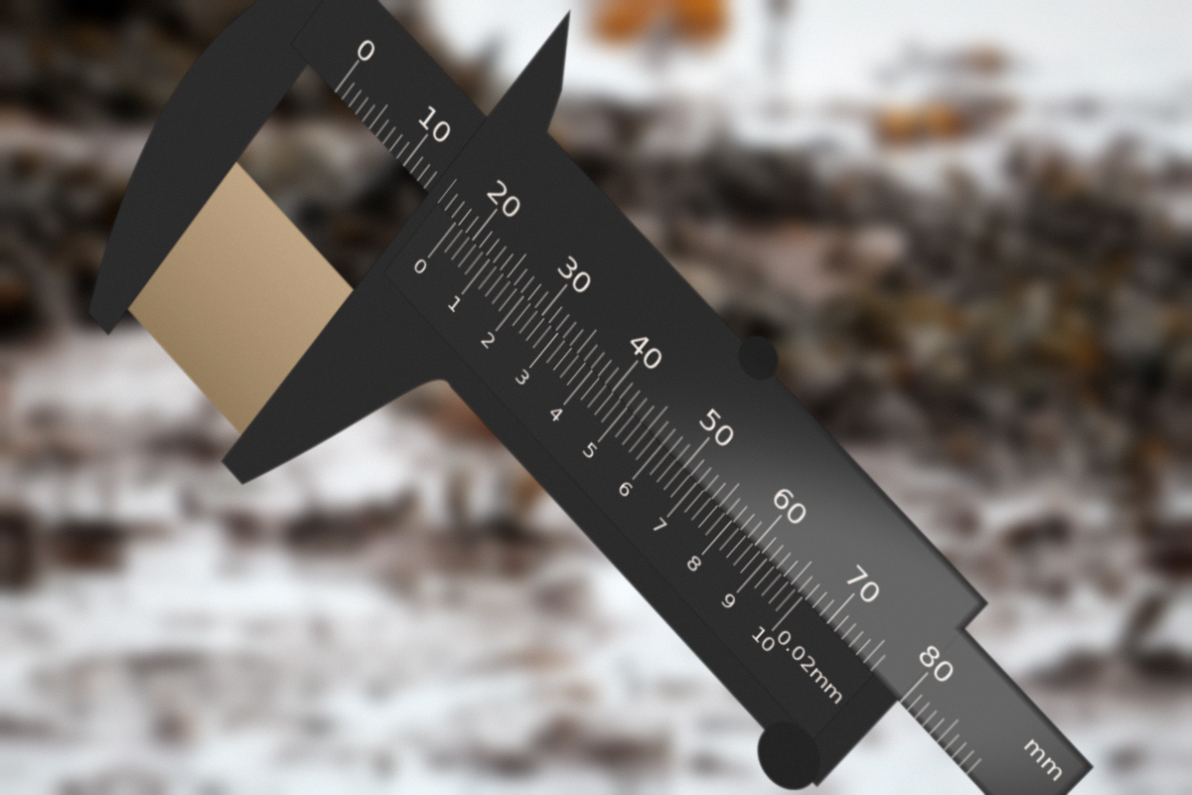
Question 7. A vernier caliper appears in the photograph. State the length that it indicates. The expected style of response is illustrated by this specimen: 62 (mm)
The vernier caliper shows 17.6 (mm)
